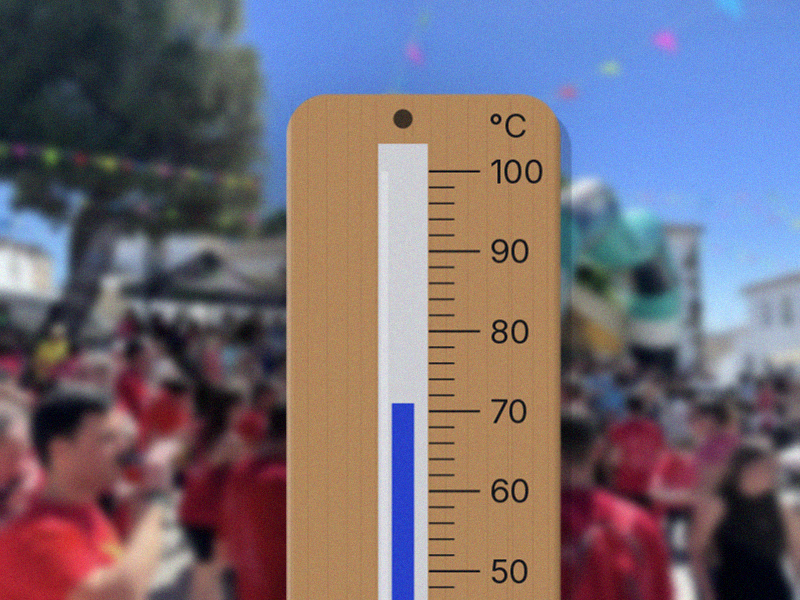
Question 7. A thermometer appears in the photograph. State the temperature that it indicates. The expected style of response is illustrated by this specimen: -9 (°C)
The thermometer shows 71 (°C)
